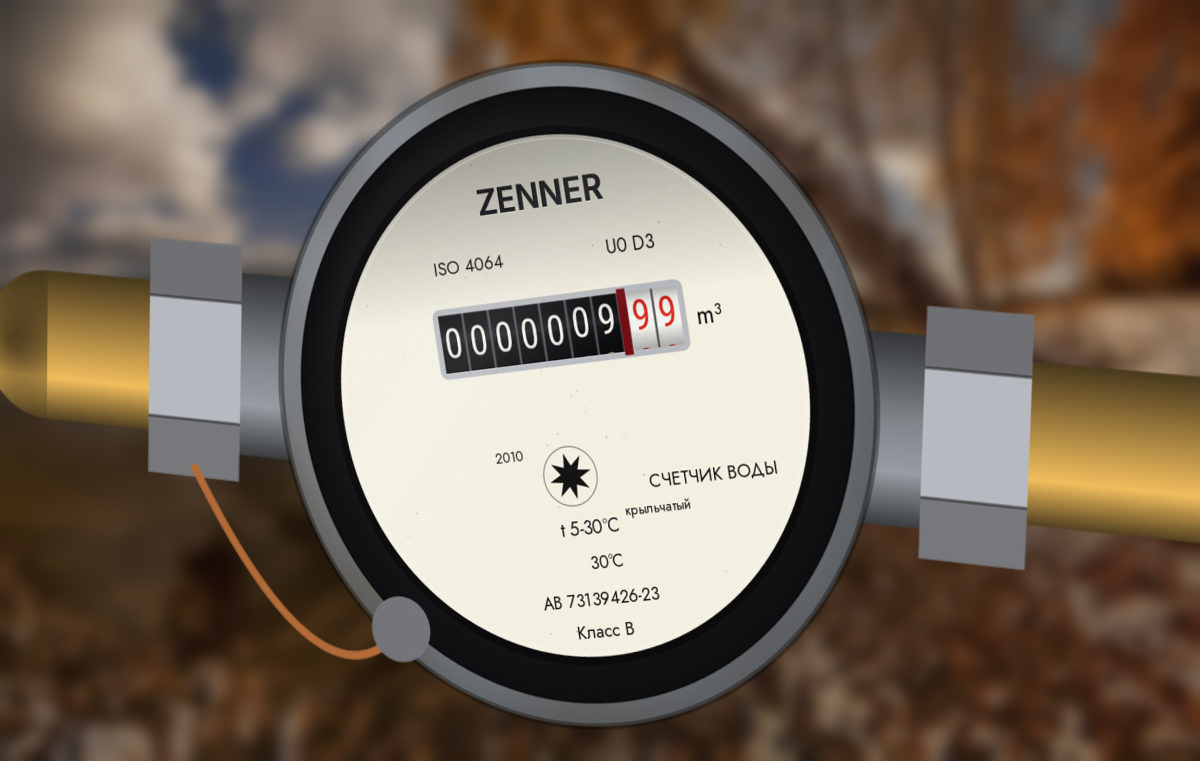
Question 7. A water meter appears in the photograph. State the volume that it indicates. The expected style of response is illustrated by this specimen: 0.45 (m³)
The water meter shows 9.99 (m³)
